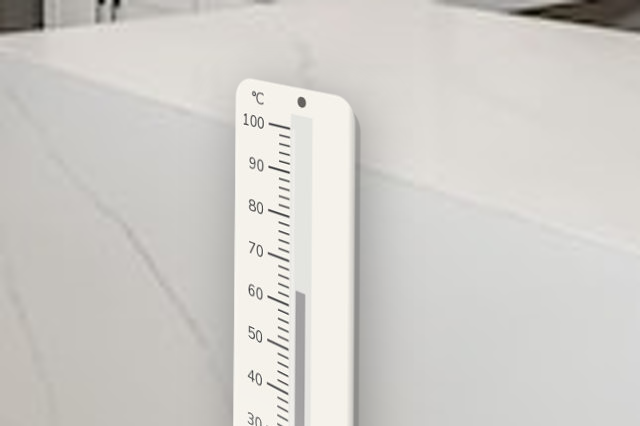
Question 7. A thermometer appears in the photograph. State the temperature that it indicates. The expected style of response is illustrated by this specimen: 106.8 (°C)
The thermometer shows 64 (°C)
